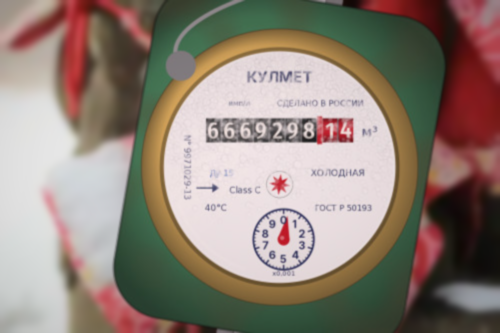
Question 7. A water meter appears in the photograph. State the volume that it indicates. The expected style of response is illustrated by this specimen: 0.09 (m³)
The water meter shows 6669298.140 (m³)
